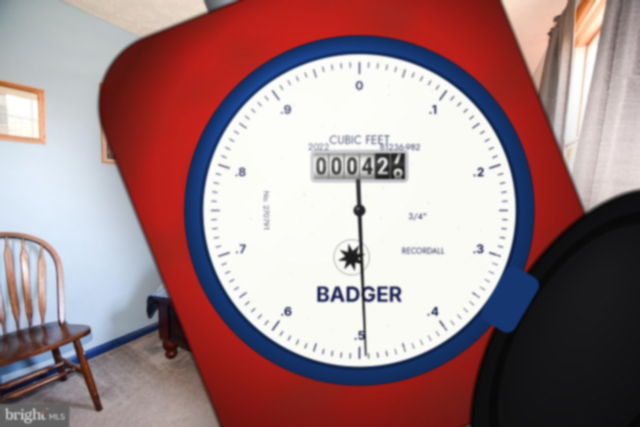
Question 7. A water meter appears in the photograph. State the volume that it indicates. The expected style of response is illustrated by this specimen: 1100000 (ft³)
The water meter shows 427.49 (ft³)
